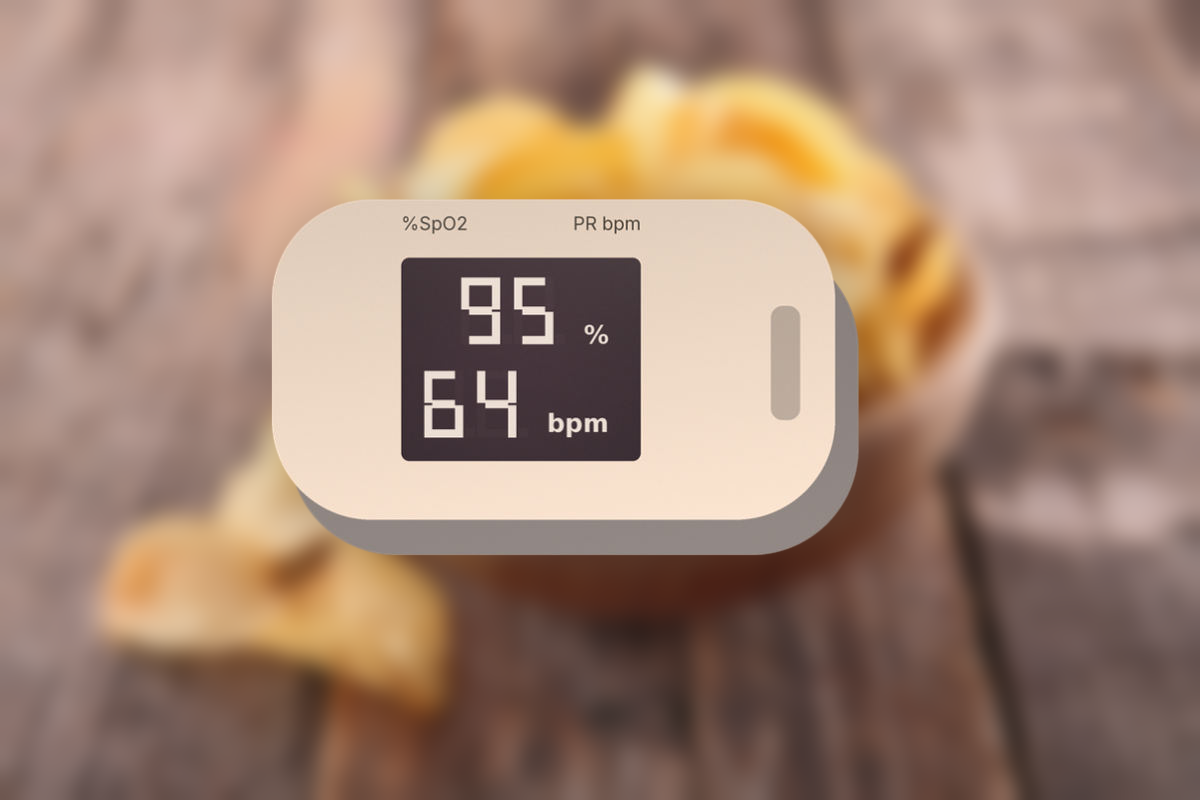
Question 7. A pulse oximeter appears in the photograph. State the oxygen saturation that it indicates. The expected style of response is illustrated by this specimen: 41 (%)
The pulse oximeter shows 95 (%)
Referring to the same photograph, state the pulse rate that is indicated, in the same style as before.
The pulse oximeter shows 64 (bpm)
